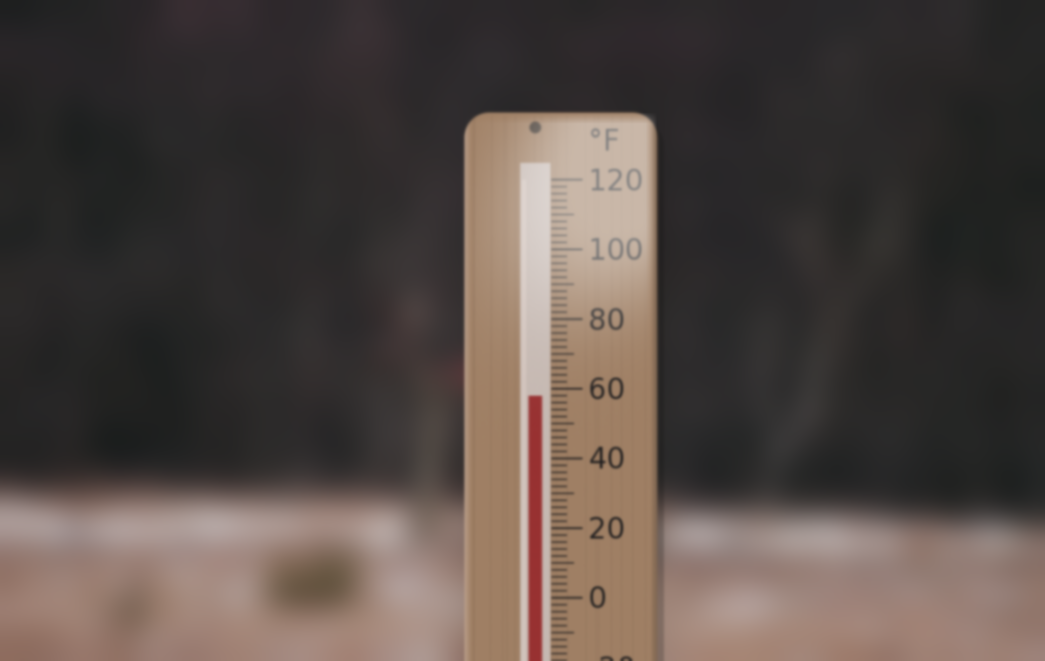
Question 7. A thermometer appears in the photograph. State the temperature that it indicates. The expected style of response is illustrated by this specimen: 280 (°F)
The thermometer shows 58 (°F)
